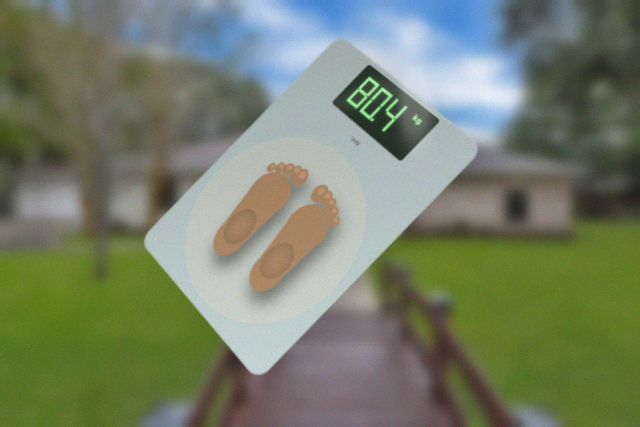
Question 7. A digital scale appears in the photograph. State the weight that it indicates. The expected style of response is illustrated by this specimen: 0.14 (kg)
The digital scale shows 80.4 (kg)
